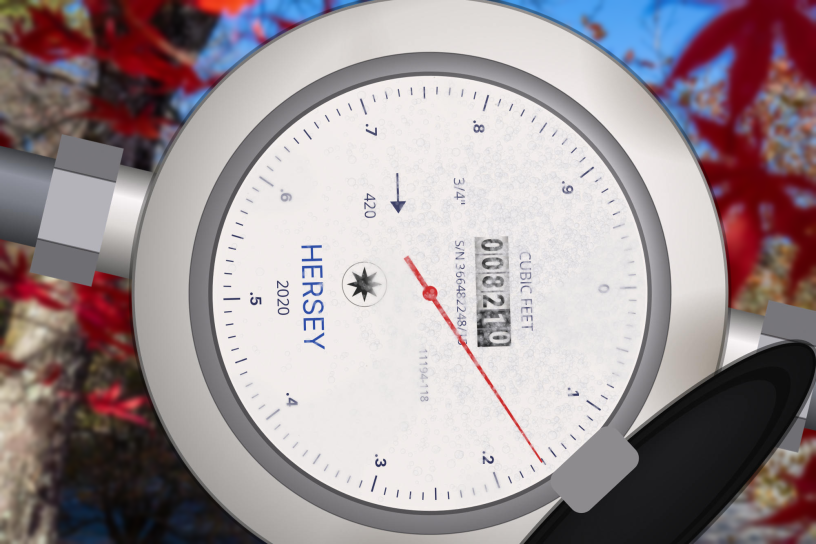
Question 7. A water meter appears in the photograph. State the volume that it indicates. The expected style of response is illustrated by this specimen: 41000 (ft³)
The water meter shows 8210.16 (ft³)
